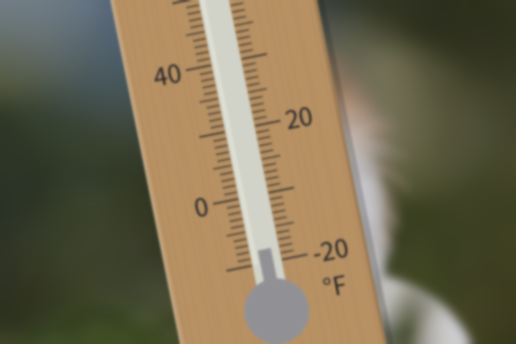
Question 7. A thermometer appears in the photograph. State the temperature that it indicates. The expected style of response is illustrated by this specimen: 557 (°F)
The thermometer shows -16 (°F)
